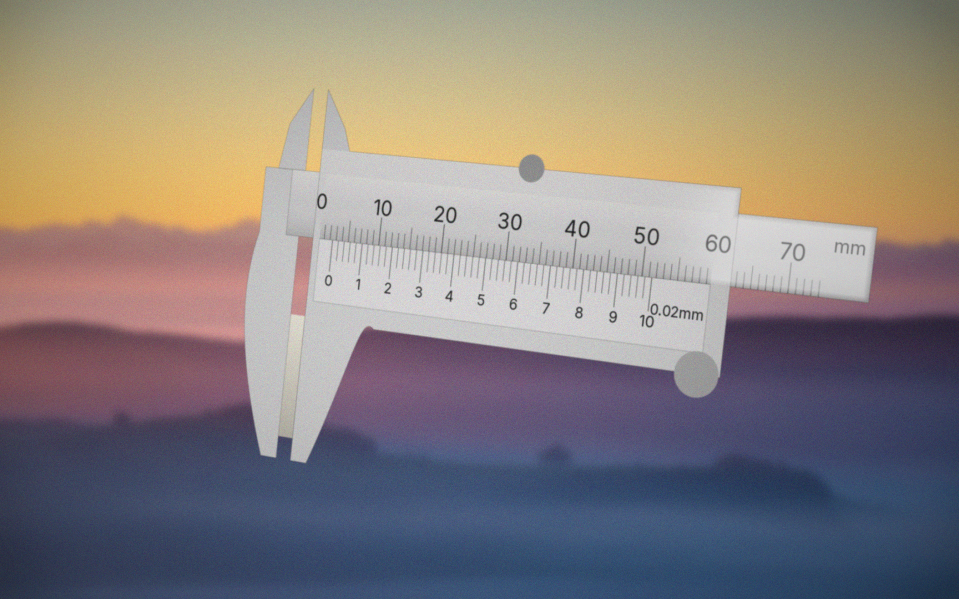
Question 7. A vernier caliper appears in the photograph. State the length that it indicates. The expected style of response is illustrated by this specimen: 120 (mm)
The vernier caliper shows 2.4 (mm)
